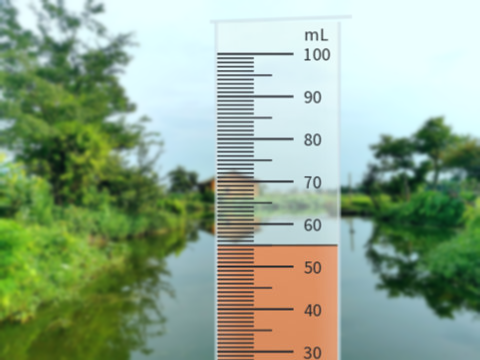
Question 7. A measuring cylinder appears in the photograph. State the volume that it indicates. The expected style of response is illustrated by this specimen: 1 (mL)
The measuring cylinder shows 55 (mL)
